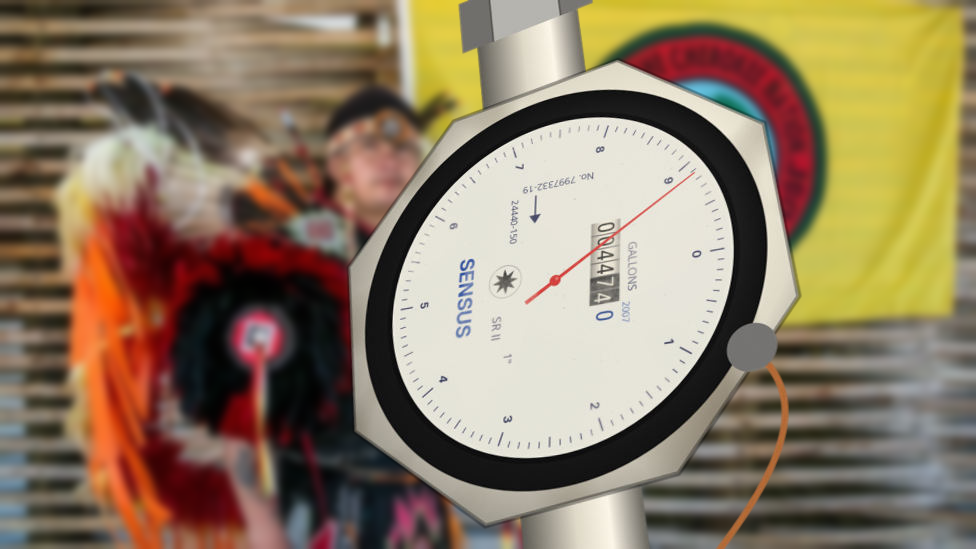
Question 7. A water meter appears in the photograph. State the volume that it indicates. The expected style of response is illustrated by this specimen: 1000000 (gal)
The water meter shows 44739.1 (gal)
